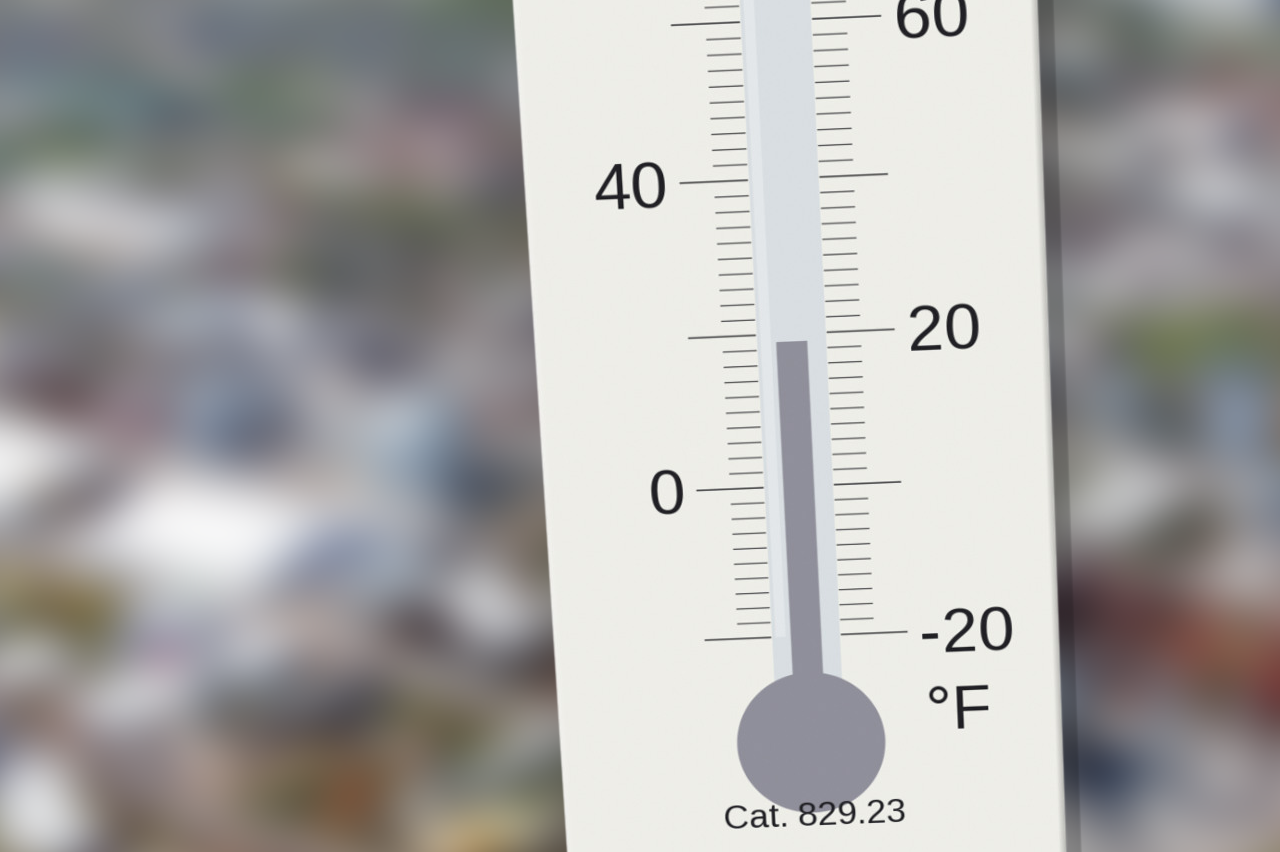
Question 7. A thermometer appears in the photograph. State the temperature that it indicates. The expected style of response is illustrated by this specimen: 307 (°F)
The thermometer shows 19 (°F)
